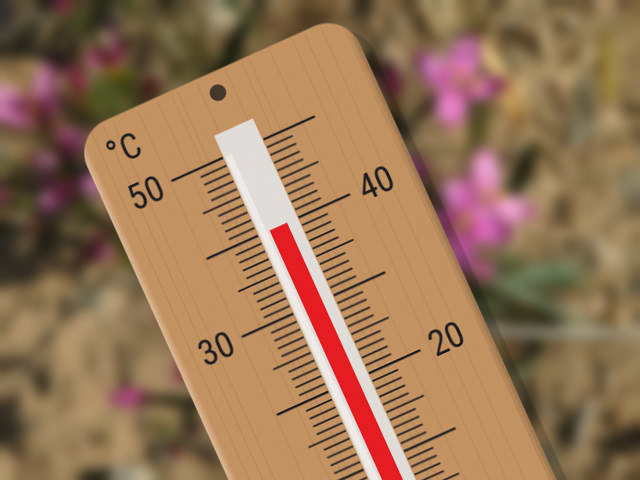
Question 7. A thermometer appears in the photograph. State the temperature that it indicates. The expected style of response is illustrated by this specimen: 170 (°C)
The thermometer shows 40 (°C)
